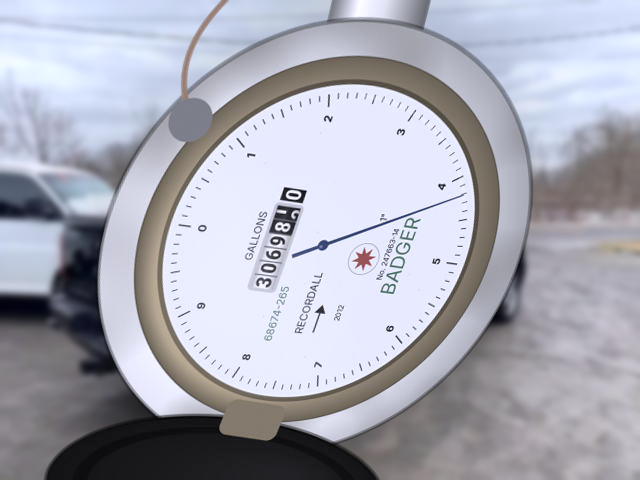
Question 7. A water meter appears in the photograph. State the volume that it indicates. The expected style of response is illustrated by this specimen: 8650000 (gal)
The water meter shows 3069814.2 (gal)
